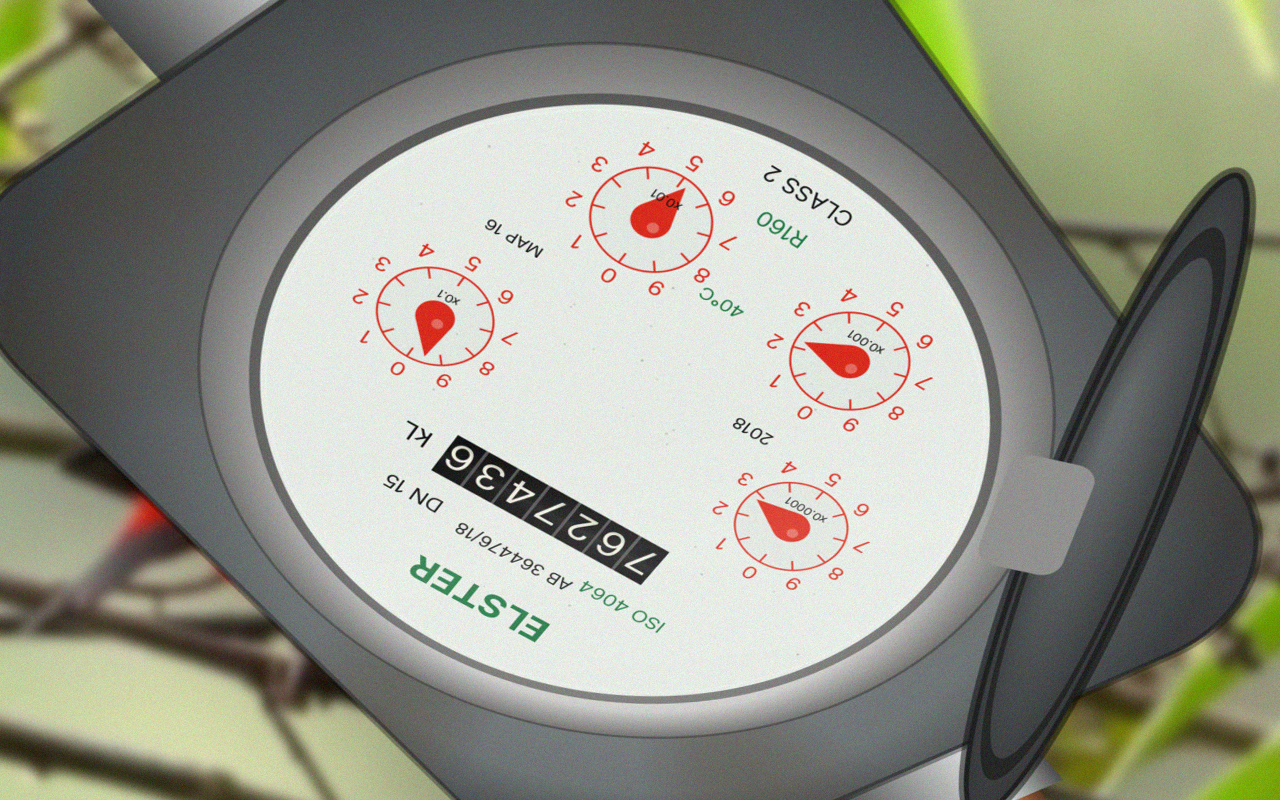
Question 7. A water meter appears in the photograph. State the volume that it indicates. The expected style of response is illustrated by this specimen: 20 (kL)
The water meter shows 7627435.9522 (kL)
